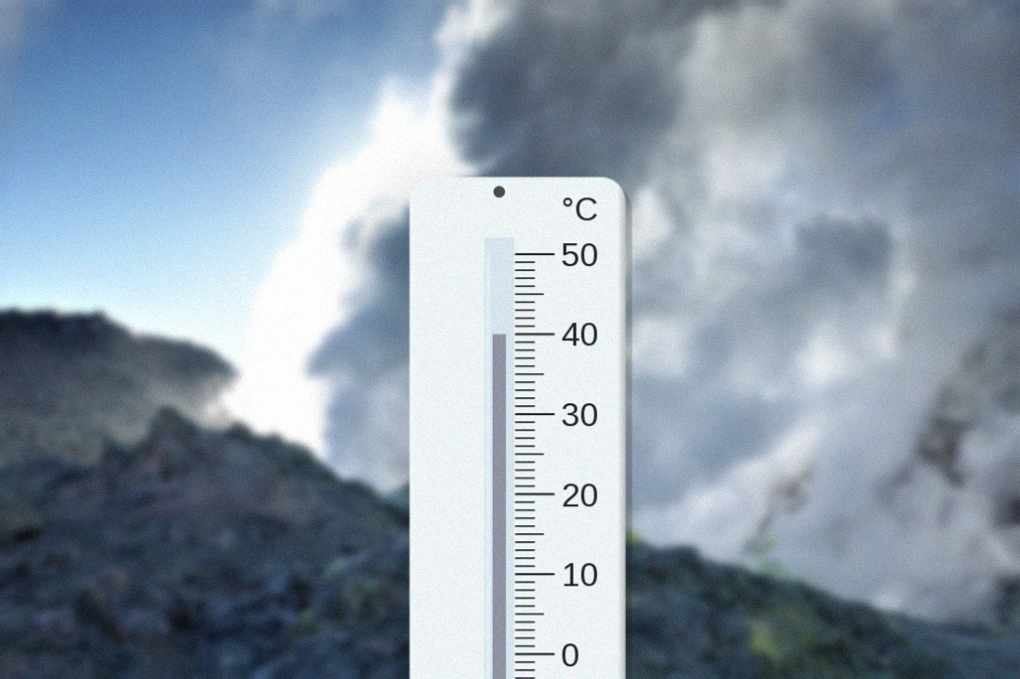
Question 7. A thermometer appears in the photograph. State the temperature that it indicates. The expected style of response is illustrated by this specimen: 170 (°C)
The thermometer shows 40 (°C)
